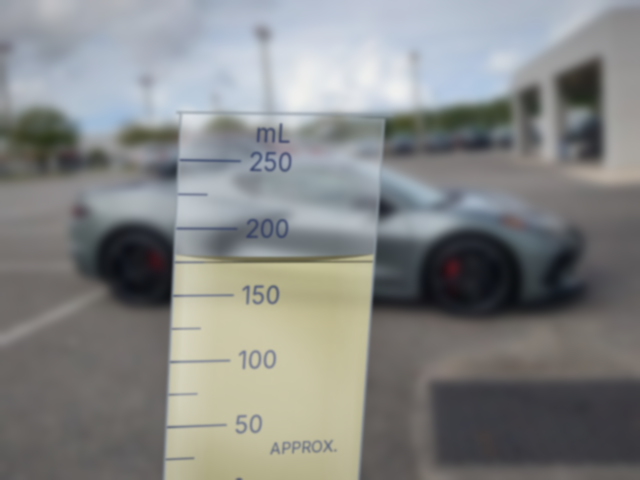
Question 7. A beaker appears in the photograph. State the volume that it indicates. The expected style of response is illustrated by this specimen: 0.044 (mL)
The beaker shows 175 (mL)
